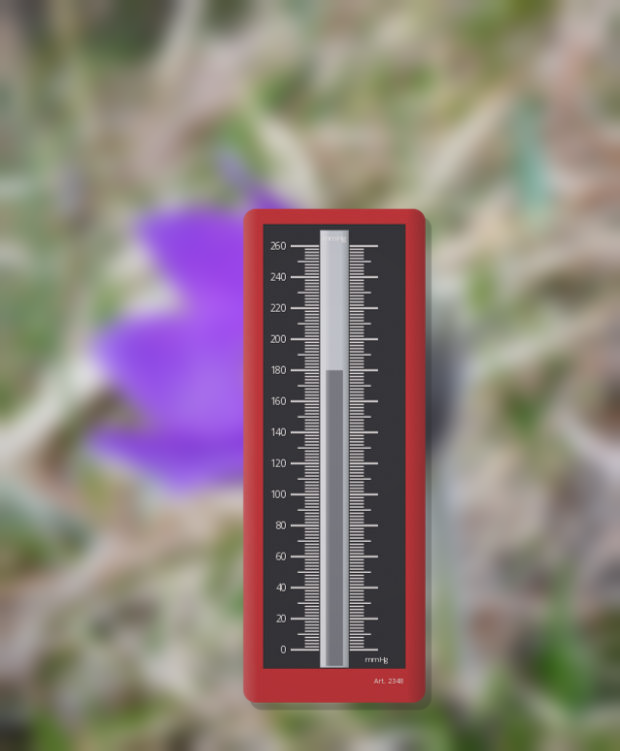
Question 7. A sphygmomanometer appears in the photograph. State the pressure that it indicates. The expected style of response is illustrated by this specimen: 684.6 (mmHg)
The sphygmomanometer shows 180 (mmHg)
